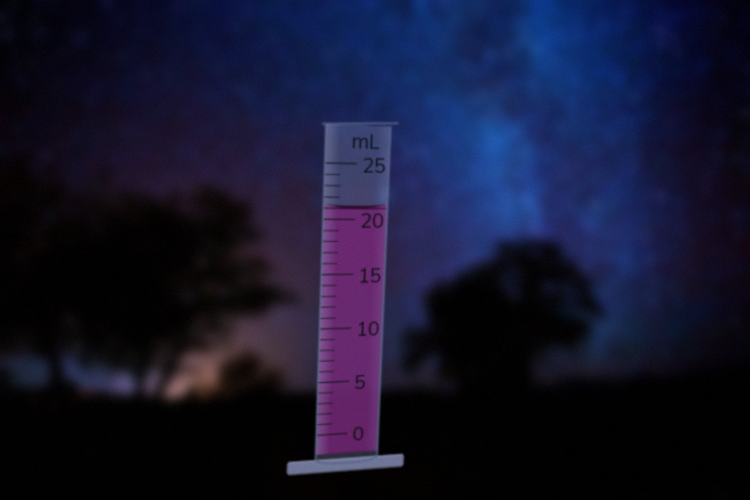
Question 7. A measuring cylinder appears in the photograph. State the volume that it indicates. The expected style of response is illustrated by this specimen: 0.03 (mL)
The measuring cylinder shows 21 (mL)
